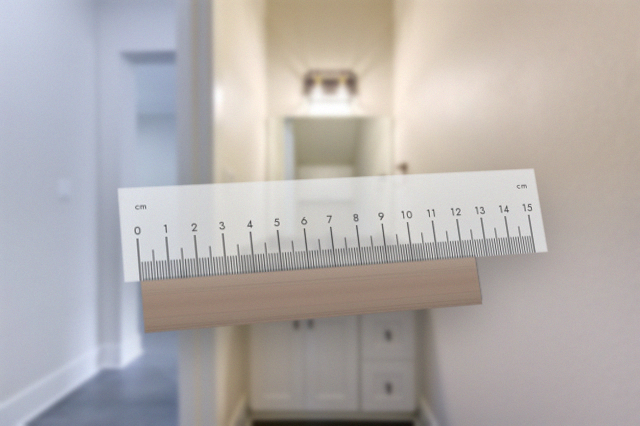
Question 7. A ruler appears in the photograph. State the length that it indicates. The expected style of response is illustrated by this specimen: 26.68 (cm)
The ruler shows 12.5 (cm)
